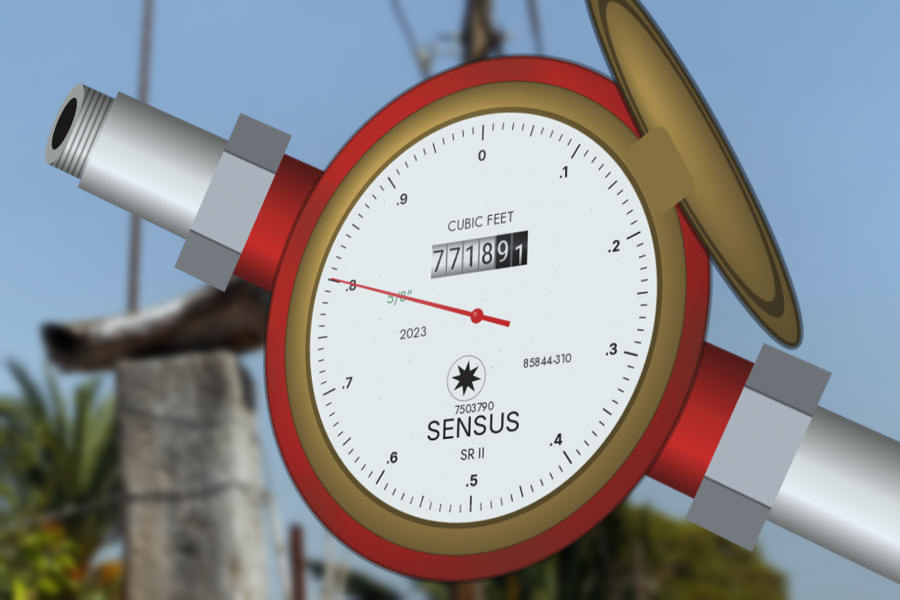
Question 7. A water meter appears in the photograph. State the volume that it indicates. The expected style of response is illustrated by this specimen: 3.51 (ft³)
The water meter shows 771890.80 (ft³)
